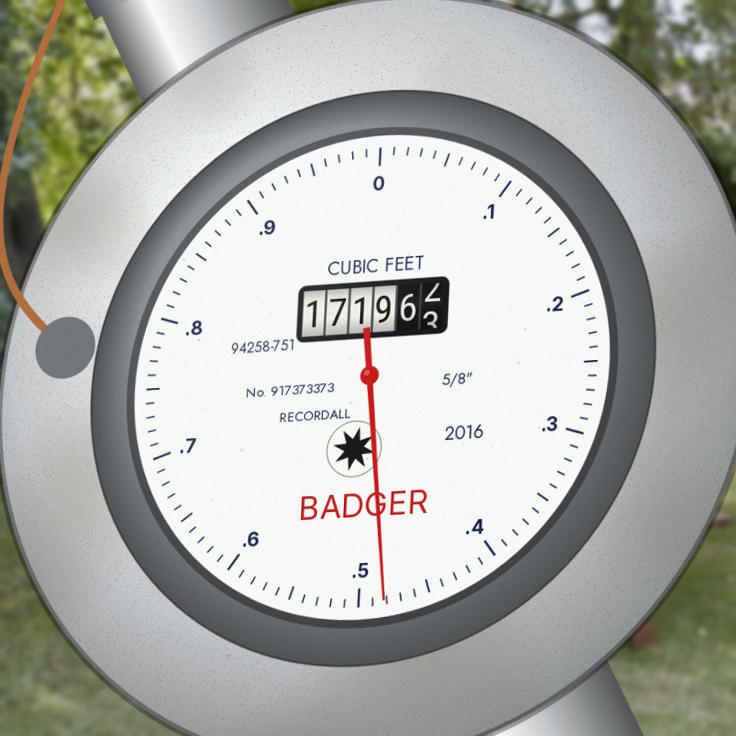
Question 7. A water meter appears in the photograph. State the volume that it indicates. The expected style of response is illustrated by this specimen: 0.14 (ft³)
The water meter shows 171962.48 (ft³)
